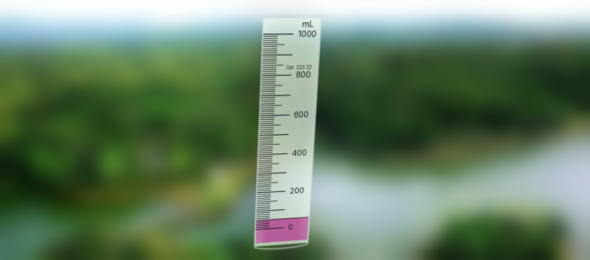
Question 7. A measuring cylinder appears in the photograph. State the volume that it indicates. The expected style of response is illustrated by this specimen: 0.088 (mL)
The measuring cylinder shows 50 (mL)
